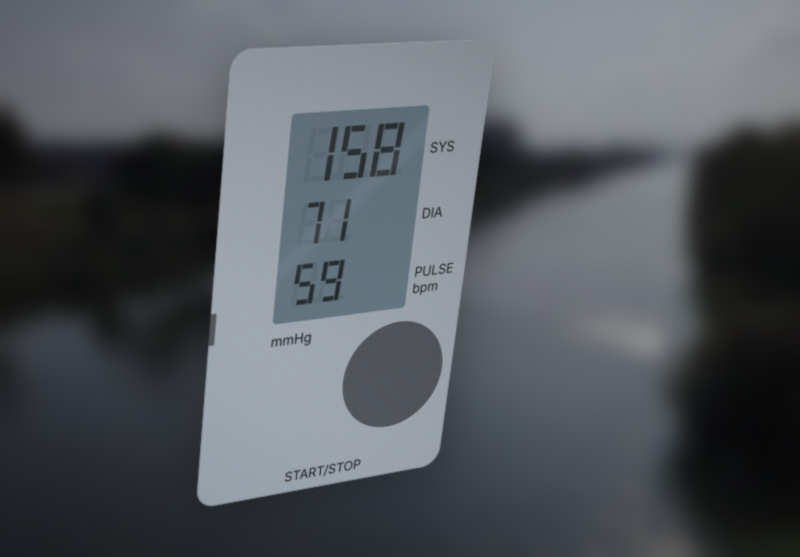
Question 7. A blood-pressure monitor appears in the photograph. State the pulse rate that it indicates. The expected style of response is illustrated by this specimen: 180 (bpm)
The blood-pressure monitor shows 59 (bpm)
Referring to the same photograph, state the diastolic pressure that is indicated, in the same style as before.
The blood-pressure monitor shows 71 (mmHg)
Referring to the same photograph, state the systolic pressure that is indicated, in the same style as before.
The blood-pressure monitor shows 158 (mmHg)
